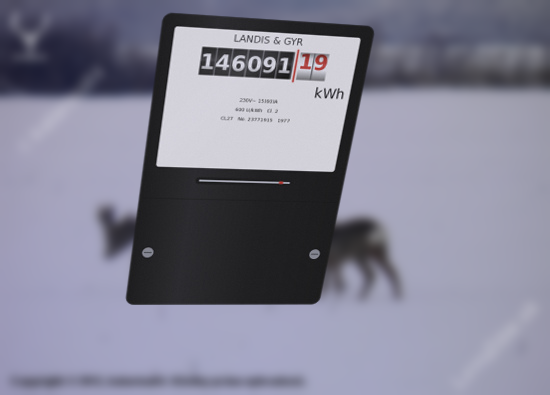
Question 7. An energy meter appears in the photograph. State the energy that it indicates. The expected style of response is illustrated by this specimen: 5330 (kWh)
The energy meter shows 146091.19 (kWh)
